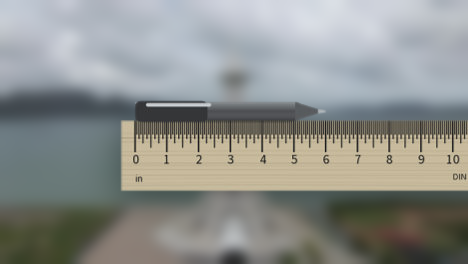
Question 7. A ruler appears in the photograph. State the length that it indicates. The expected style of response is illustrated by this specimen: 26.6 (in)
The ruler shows 6 (in)
